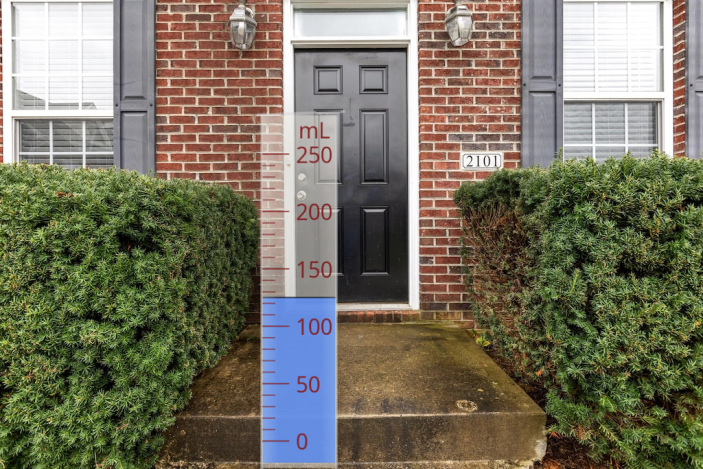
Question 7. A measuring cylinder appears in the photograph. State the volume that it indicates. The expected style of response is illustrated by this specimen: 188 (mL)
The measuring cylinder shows 125 (mL)
